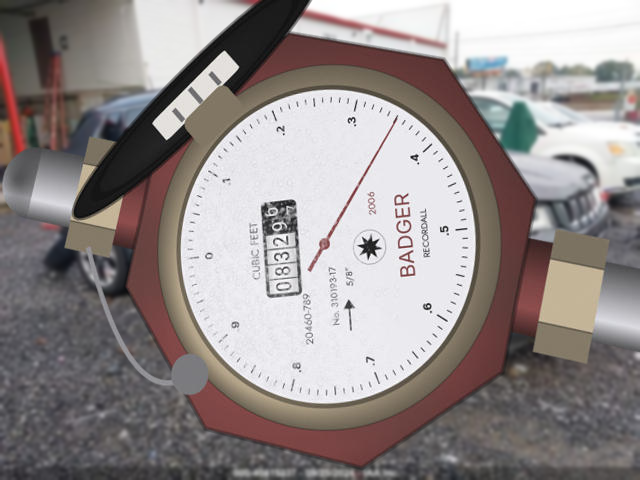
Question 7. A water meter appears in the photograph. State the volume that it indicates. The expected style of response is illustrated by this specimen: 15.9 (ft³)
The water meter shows 83296.35 (ft³)
